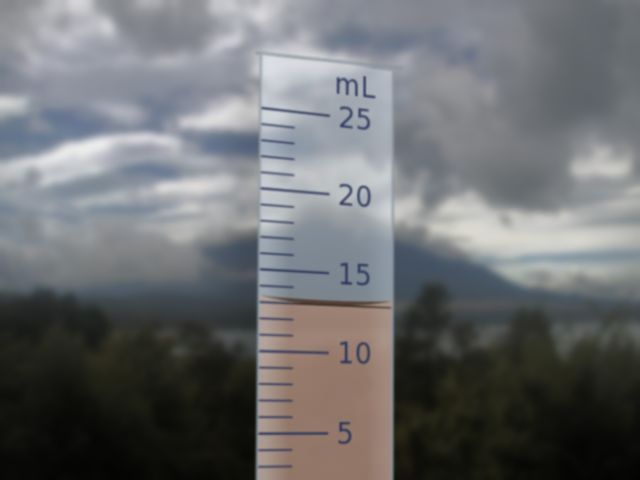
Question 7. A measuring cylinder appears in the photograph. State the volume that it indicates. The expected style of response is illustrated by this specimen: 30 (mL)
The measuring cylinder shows 13 (mL)
